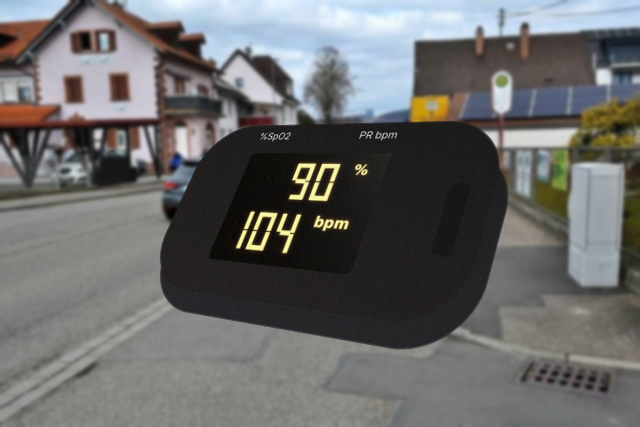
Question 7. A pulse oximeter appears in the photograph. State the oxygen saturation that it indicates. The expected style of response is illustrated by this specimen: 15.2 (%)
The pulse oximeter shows 90 (%)
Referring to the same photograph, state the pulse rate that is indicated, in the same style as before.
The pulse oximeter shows 104 (bpm)
